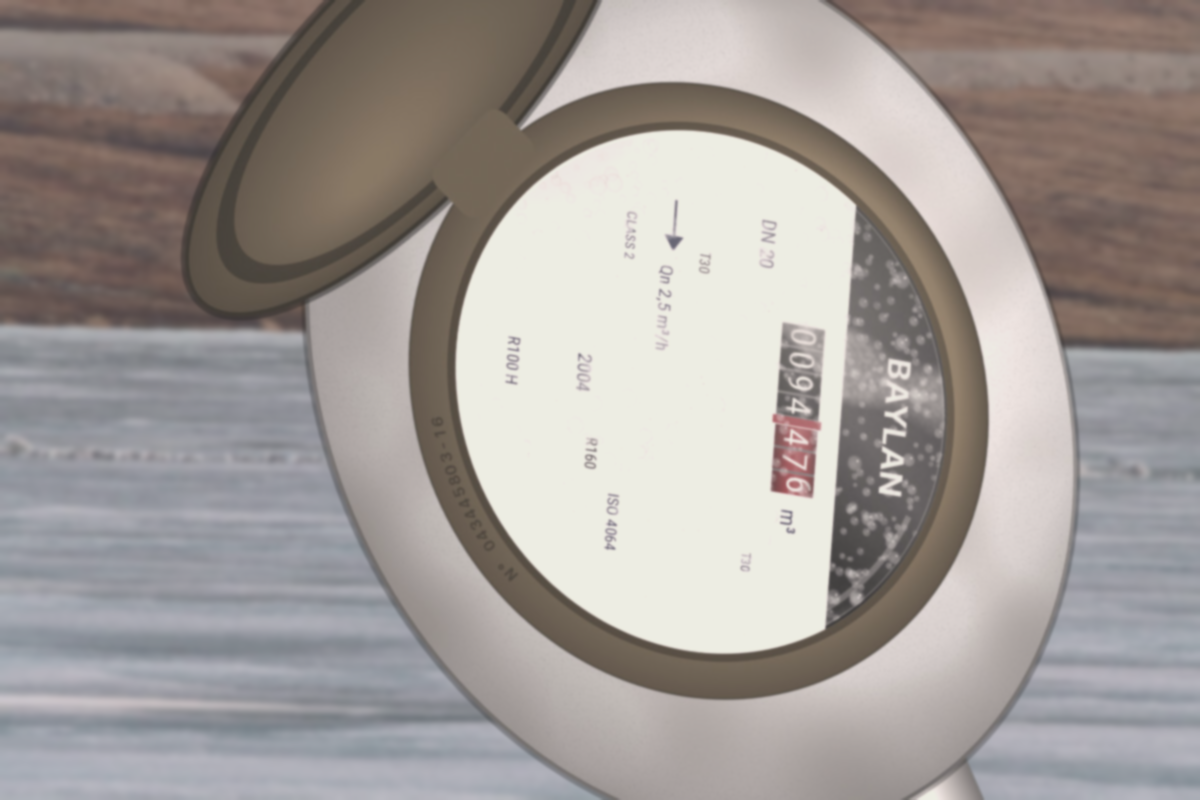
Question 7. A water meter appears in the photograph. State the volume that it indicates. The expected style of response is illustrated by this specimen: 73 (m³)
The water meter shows 94.476 (m³)
